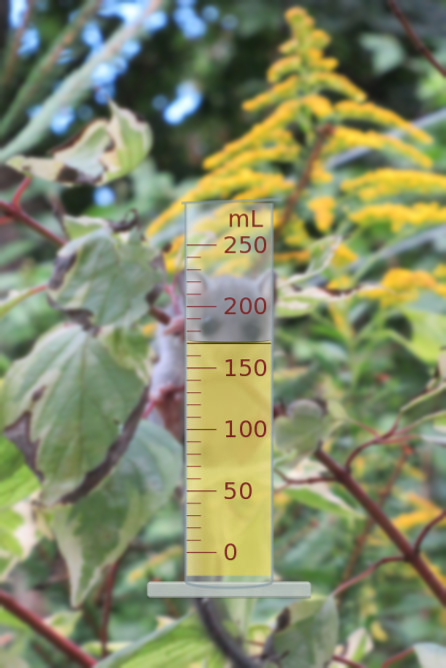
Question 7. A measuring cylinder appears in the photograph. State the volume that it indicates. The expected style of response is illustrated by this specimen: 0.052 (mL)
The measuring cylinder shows 170 (mL)
